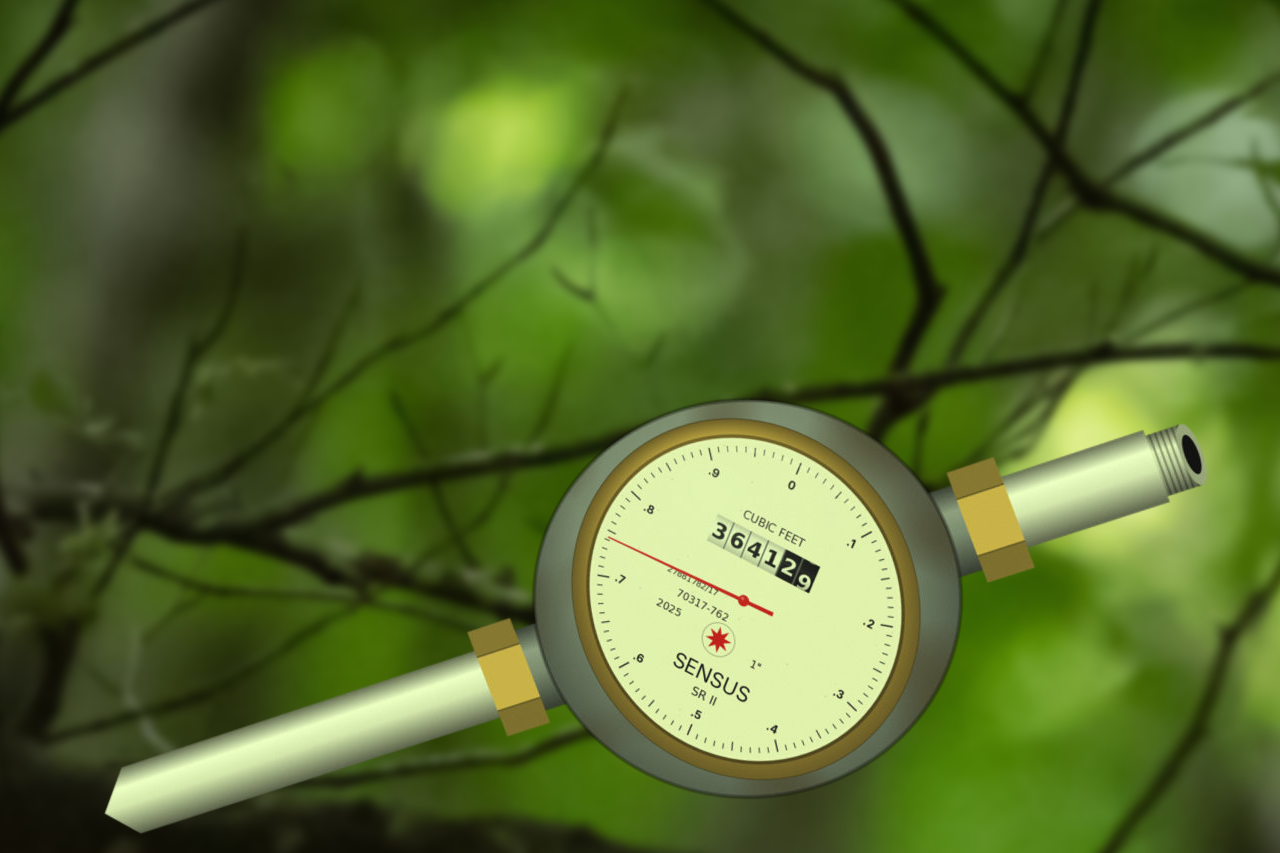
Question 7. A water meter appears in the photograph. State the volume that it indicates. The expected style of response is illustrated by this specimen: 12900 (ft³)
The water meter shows 364128.74 (ft³)
